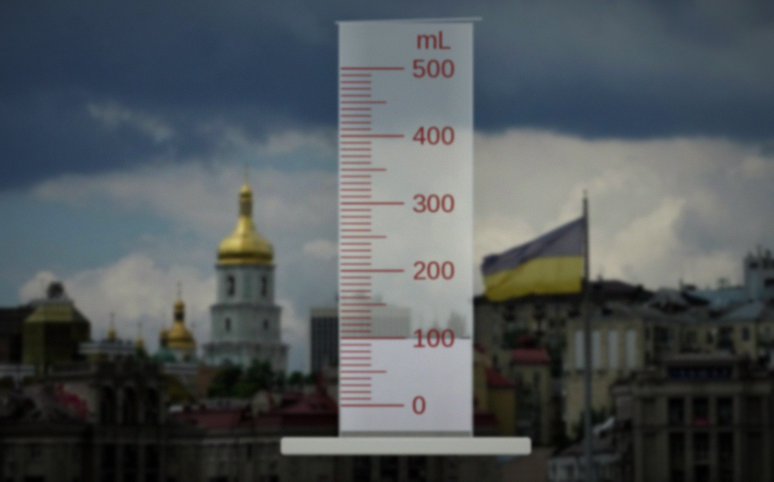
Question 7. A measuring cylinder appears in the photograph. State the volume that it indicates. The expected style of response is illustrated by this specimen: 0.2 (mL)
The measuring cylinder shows 100 (mL)
